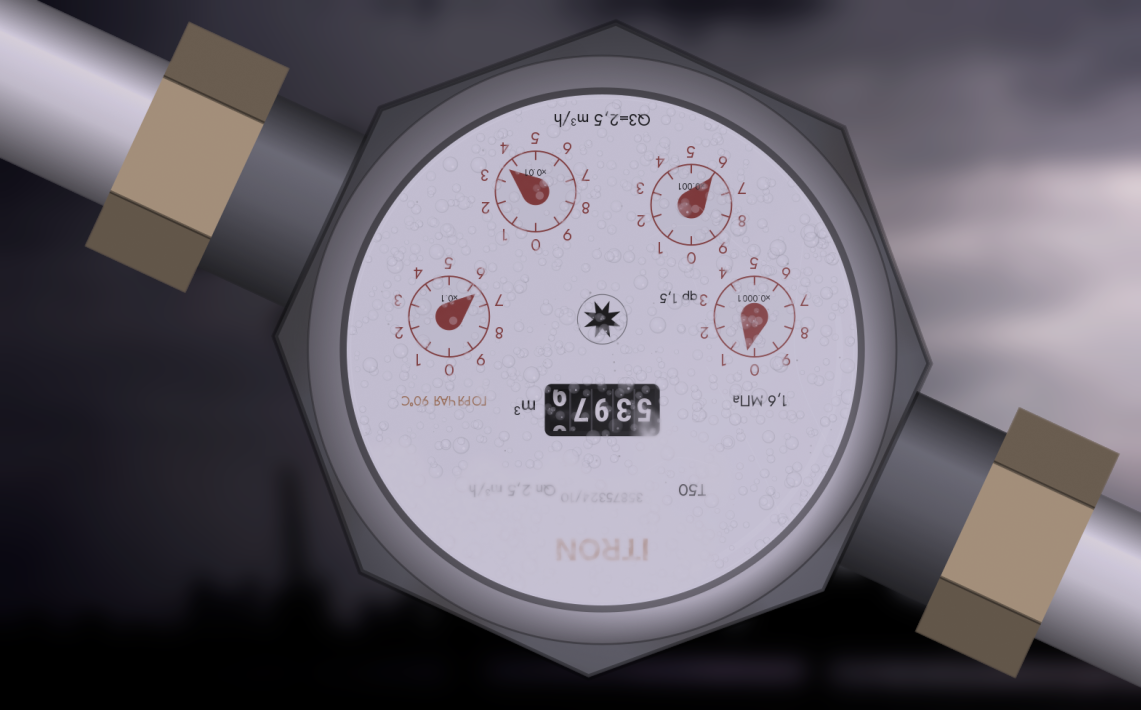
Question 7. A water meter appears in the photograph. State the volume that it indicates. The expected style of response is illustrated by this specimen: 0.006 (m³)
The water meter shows 53978.6360 (m³)
